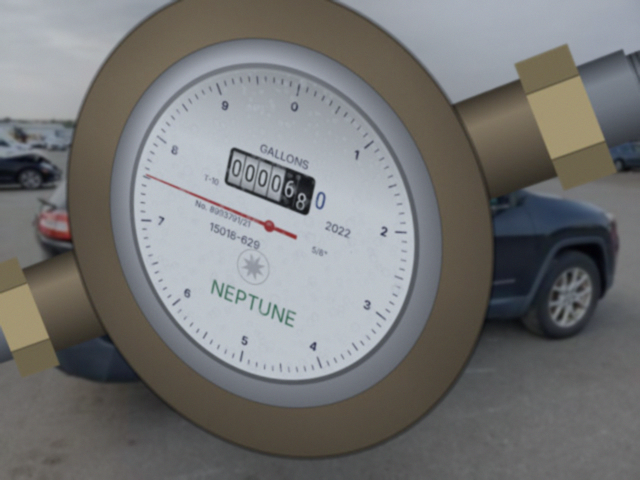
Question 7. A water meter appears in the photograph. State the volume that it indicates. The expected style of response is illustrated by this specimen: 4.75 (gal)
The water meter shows 677.5 (gal)
